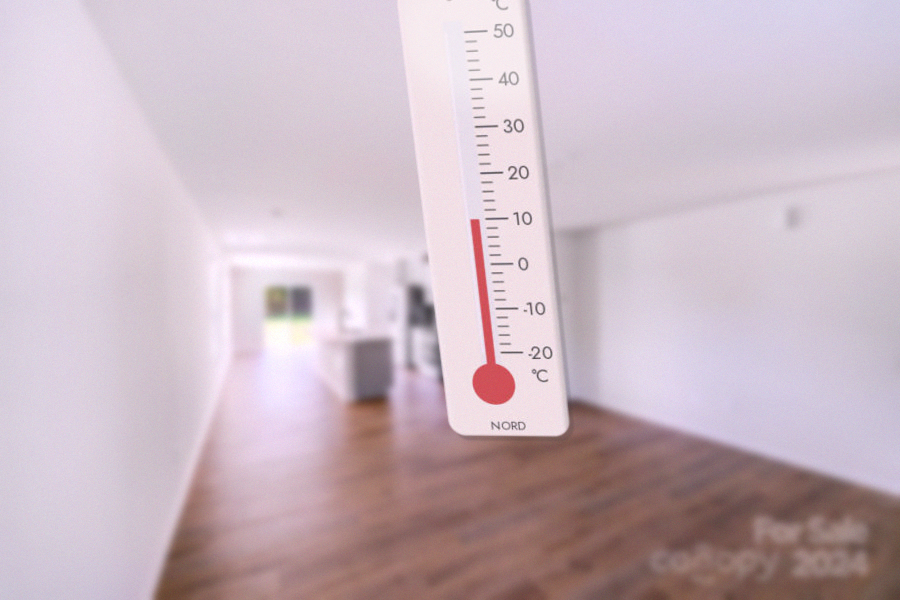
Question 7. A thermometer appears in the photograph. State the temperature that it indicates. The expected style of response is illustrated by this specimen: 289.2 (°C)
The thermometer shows 10 (°C)
